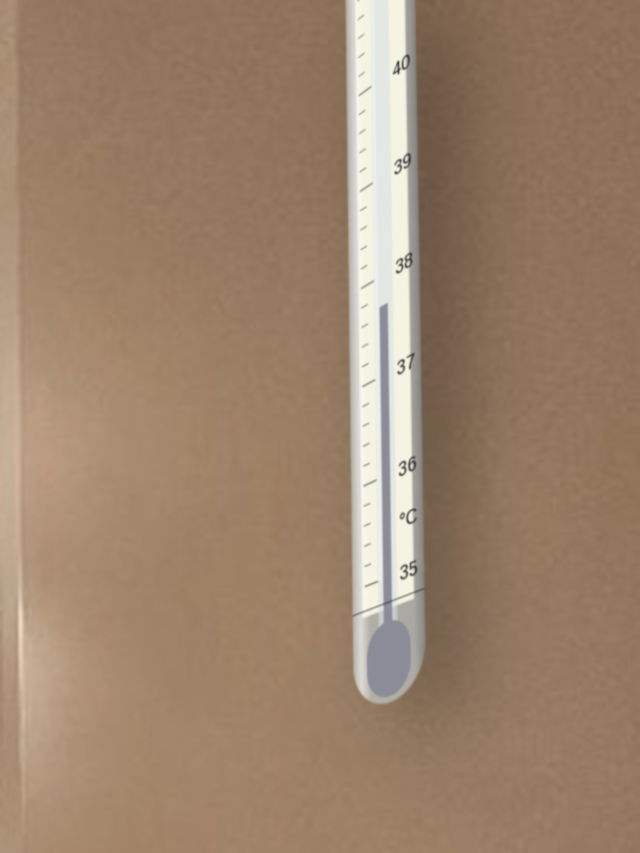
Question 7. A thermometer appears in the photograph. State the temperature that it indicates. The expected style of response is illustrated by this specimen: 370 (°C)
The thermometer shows 37.7 (°C)
